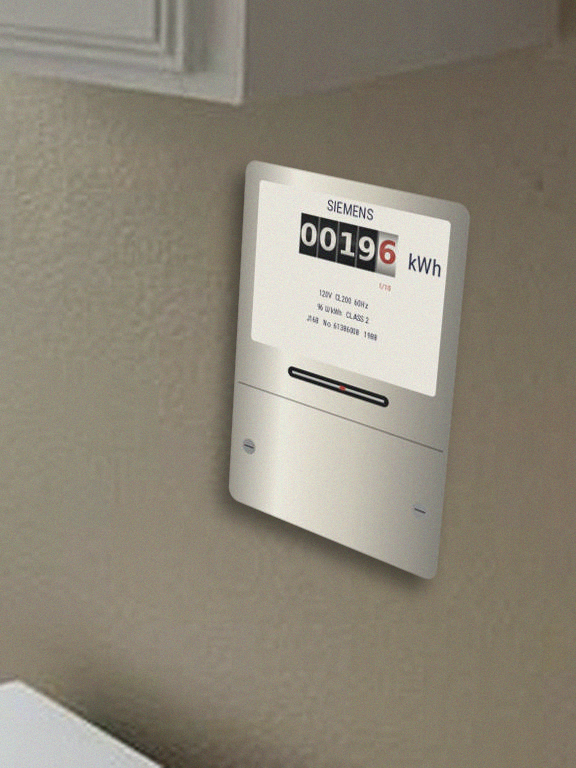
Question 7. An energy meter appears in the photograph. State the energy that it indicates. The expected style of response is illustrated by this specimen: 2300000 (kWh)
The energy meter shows 19.6 (kWh)
